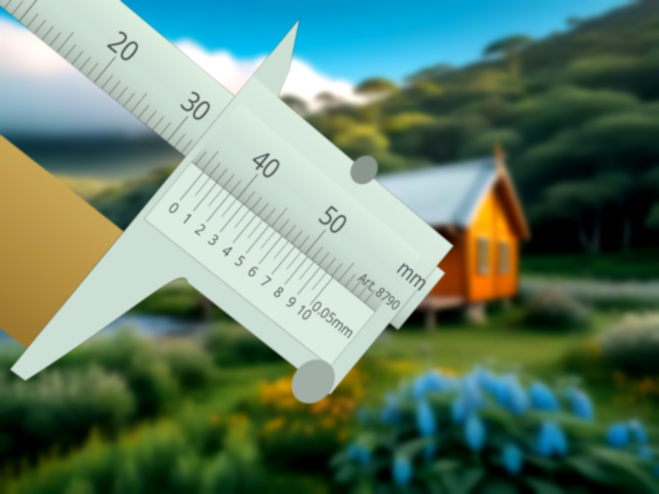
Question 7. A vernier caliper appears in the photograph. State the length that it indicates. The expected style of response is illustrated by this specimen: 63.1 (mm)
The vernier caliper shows 35.2 (mm)
